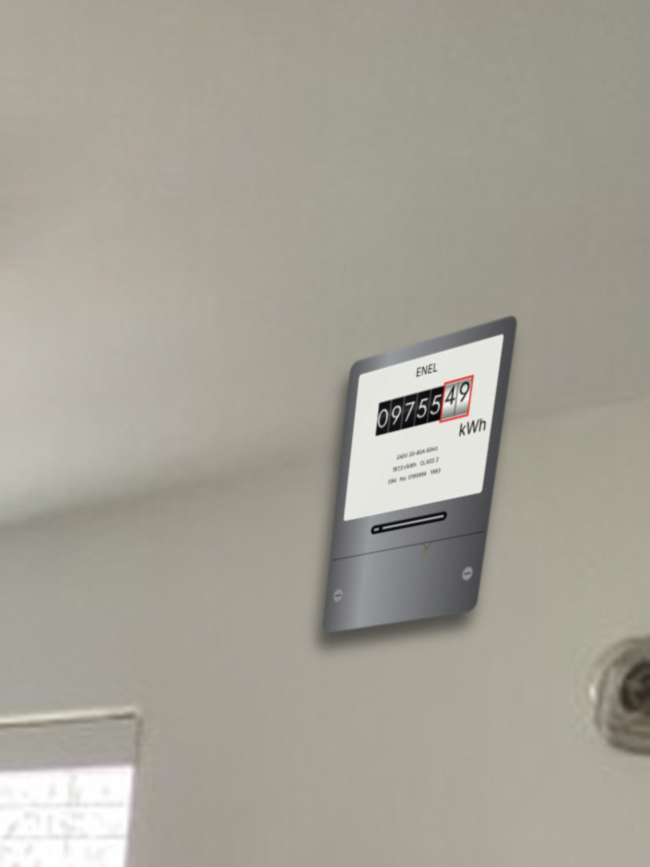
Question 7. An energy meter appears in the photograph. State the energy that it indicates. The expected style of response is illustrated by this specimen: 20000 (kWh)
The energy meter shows 9755.49 (kWh)
